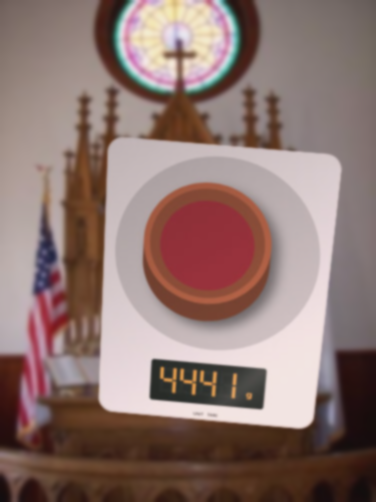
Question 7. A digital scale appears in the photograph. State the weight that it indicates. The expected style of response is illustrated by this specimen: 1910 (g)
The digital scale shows 4441 (g)
